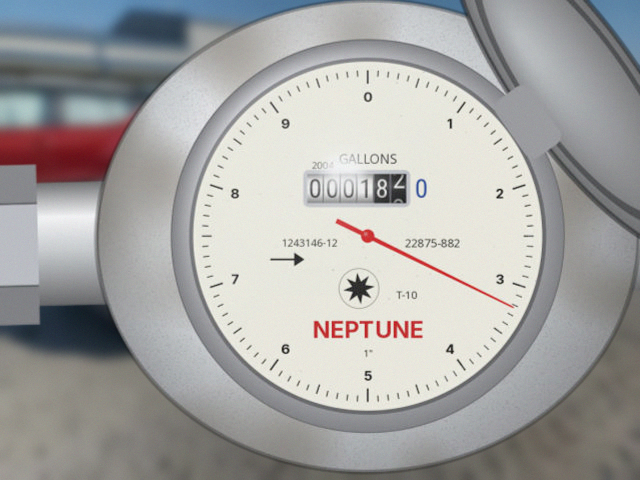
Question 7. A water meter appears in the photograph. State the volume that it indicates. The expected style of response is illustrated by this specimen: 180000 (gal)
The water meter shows 1823.2 (gal)
